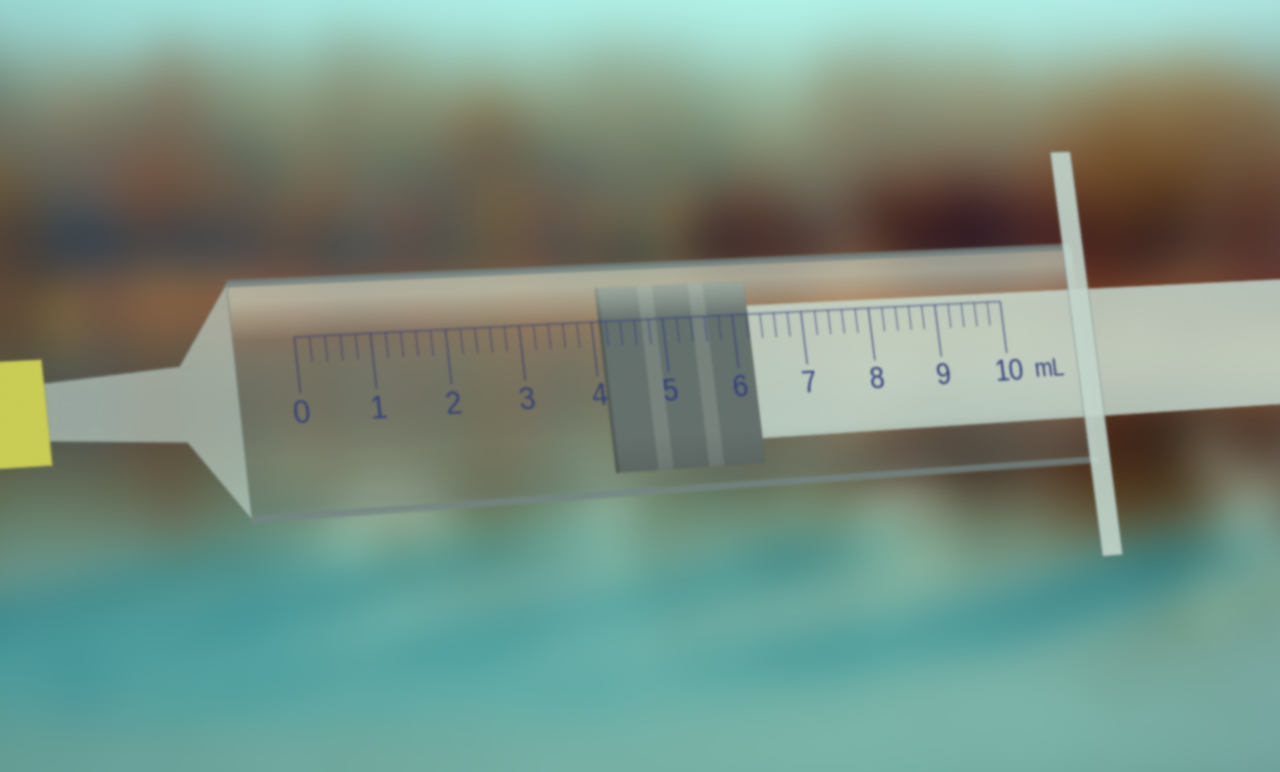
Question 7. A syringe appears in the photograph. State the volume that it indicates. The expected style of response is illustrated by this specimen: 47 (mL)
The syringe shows 4.1 (mL)
